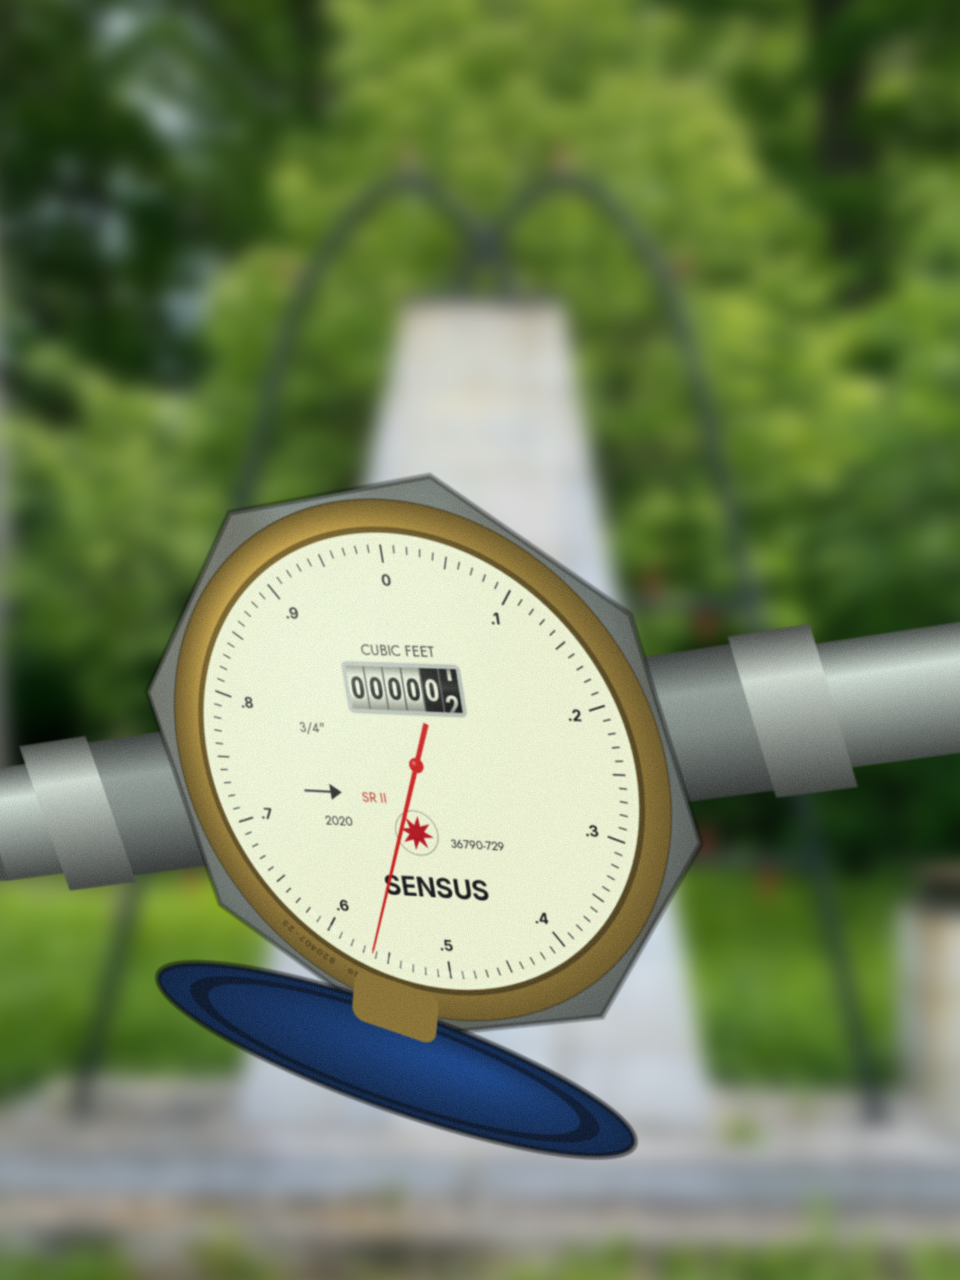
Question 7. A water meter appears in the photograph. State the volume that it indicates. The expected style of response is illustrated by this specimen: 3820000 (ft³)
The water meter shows 1.56 (ft³)
